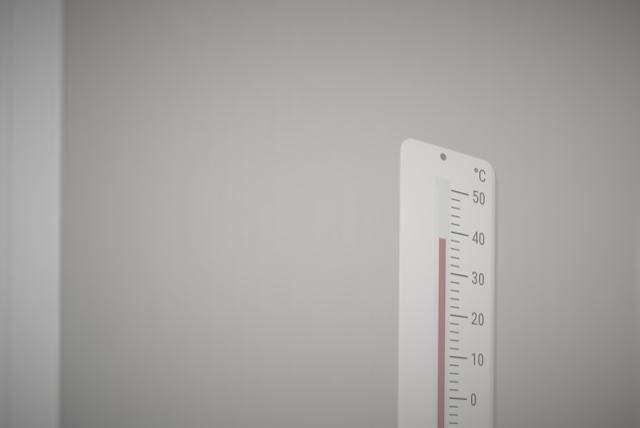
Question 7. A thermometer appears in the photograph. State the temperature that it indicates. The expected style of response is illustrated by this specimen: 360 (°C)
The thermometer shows 38 (°C)
